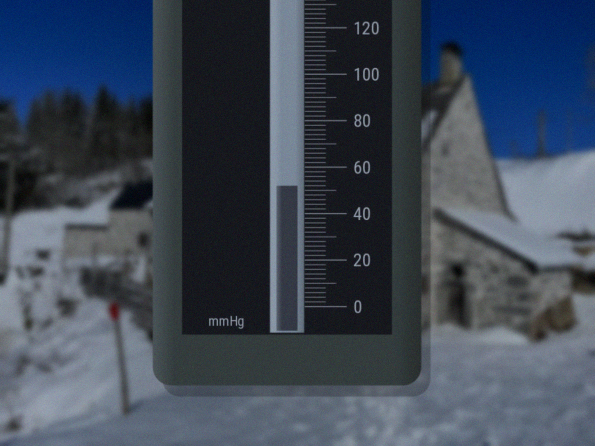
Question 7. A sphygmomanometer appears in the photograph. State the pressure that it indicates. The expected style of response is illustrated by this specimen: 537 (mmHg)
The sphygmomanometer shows 52 (mmHg)
